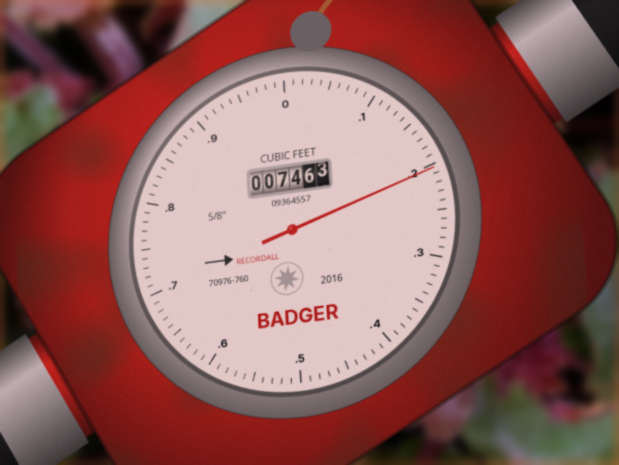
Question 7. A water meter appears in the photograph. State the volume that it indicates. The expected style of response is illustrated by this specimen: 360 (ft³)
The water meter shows 7463.20 (ft³)
